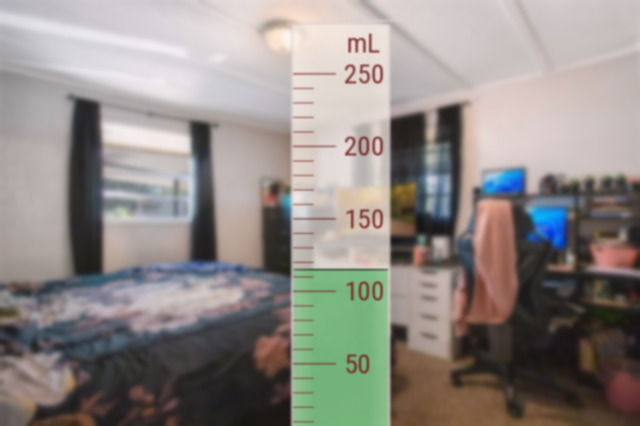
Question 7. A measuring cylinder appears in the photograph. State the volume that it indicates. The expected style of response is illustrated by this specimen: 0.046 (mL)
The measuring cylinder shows 115 (mL)
